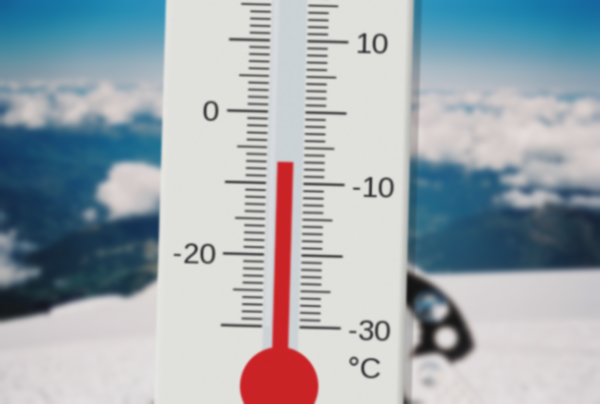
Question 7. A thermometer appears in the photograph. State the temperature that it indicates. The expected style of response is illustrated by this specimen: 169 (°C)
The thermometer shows -7 (°C)
